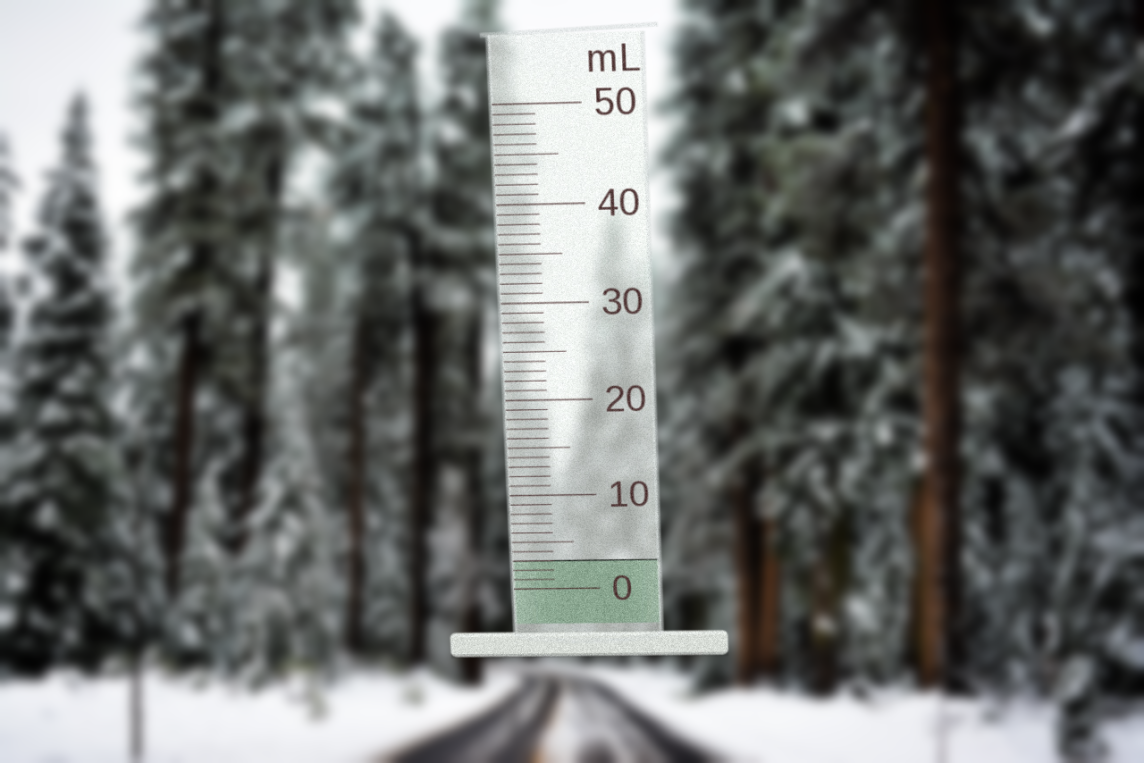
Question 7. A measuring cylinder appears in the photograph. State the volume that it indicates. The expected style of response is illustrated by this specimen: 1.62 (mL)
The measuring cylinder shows 3 (mL)
